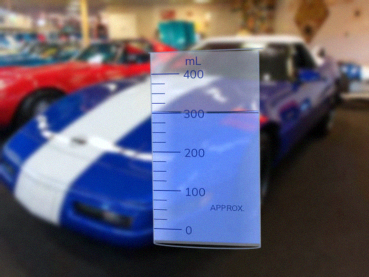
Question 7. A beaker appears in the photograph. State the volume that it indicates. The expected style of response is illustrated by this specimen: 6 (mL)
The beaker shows 300 (mL)
